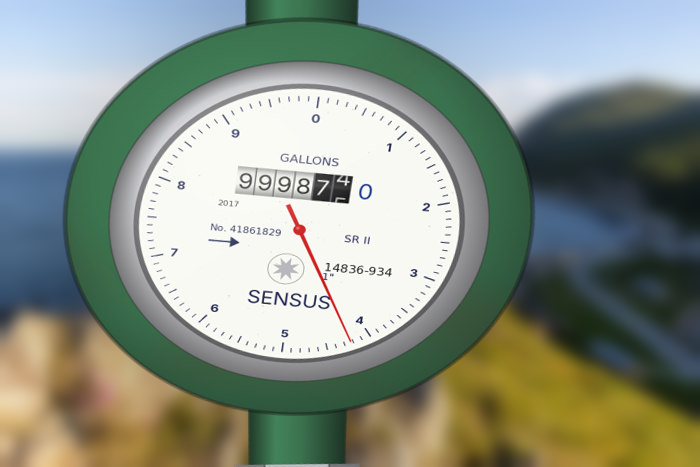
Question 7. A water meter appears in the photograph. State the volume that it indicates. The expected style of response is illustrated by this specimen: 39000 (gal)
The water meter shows 9998744.2 (gal)
